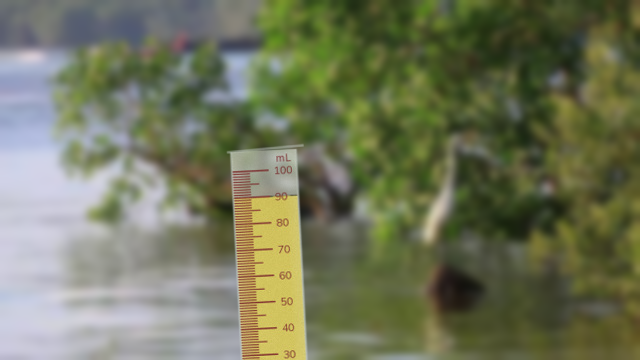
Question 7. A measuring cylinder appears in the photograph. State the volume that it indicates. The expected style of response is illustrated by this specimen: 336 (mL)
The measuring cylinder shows 90 (mL)
